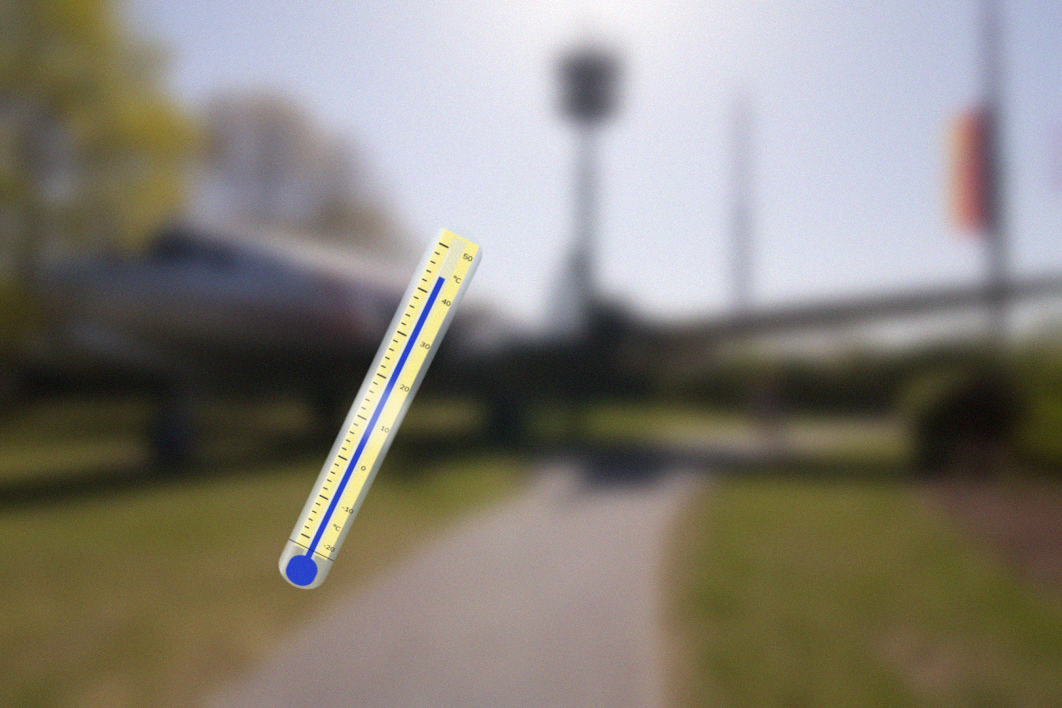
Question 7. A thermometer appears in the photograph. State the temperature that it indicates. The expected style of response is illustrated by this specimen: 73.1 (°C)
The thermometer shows 44 (°C)
